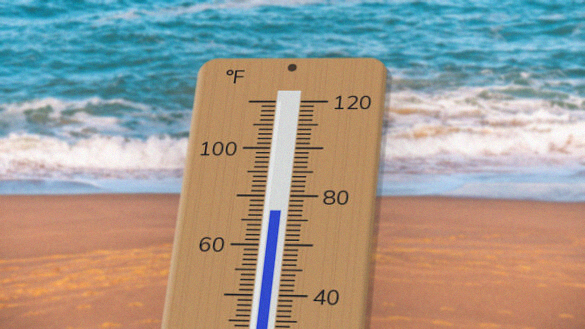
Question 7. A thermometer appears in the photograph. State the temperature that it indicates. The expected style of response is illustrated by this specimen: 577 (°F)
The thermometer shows 74 (°F)
